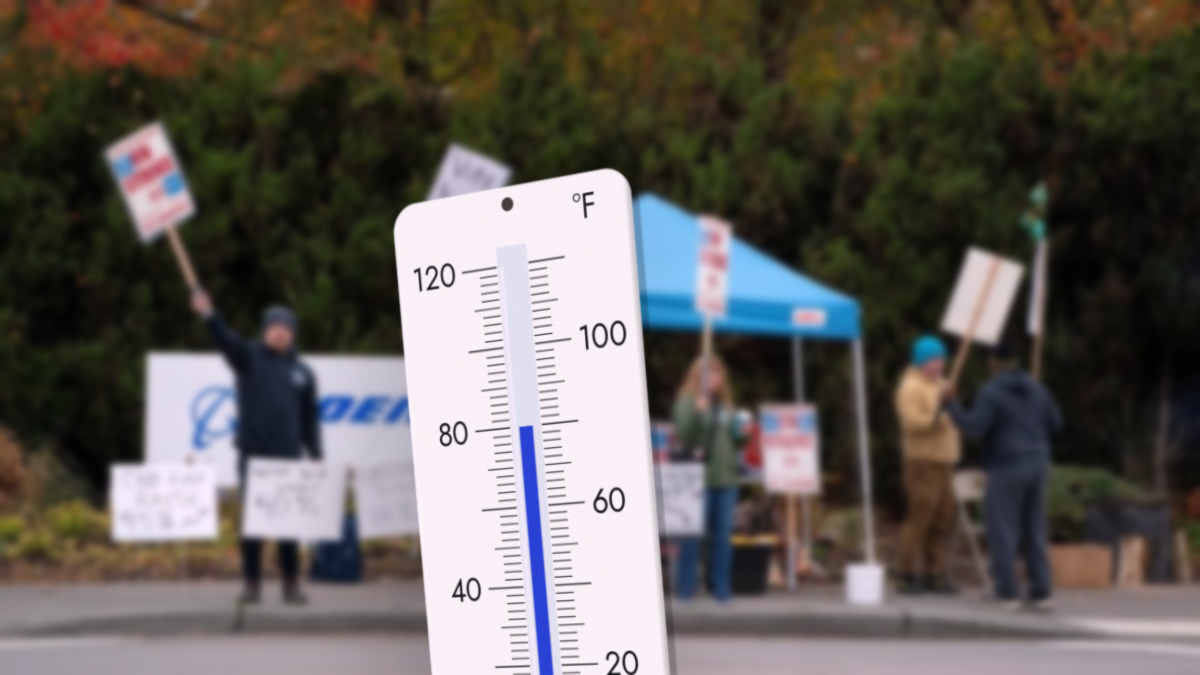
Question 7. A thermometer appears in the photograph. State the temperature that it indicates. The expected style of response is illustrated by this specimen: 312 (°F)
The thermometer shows 80 (°F)
